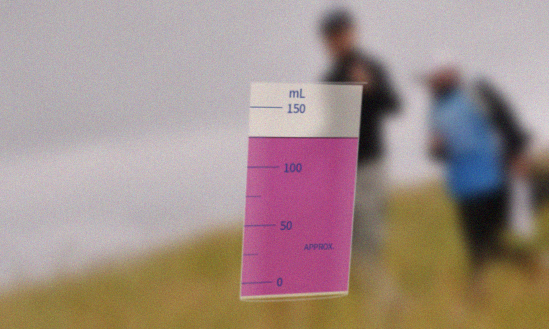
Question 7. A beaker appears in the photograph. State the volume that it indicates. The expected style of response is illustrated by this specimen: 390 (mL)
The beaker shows 125 (mL)
